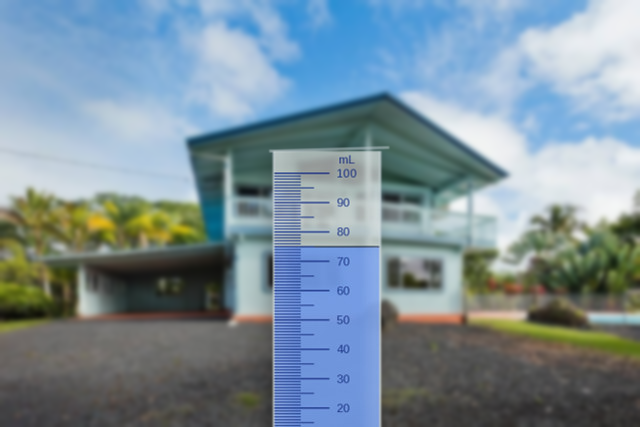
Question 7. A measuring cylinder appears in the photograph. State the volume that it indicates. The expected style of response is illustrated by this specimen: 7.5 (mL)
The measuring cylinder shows 75 (mL)
